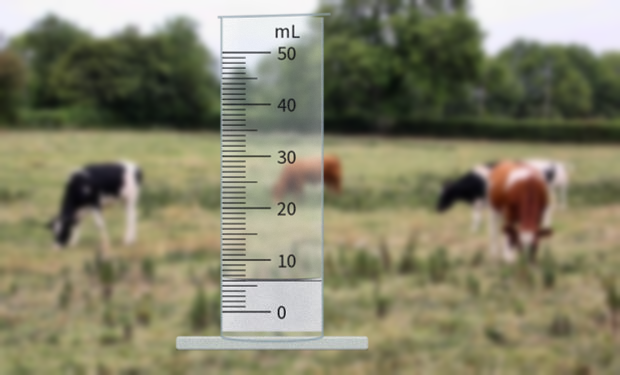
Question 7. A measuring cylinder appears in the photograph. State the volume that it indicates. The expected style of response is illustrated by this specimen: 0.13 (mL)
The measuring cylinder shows 6 (mL)
